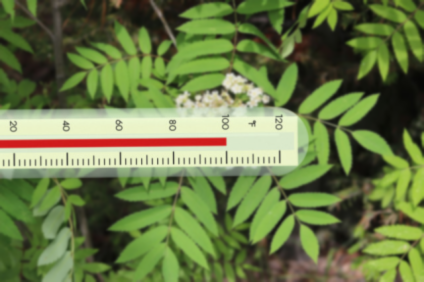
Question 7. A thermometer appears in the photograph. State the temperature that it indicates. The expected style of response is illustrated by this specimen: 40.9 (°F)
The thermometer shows 100 (°F)
